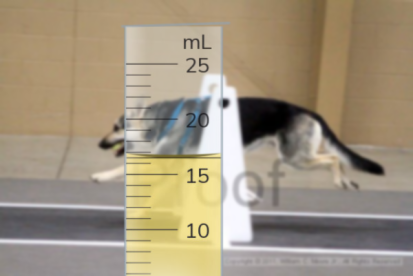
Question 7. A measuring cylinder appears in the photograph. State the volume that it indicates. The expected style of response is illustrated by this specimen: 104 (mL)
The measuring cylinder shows 16.5 (mL)
